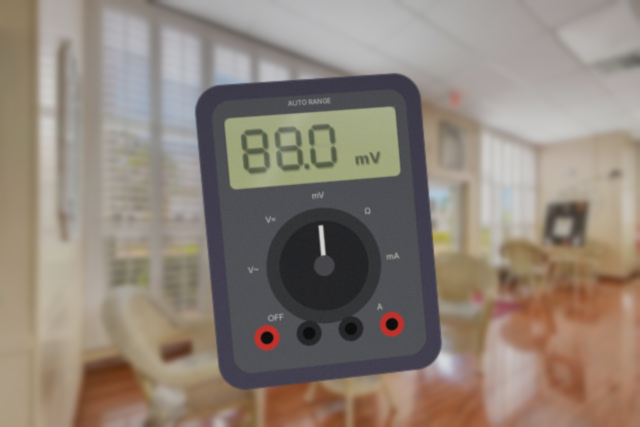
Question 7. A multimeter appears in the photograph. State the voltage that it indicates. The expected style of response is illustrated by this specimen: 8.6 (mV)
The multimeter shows 88.0 (mV)
